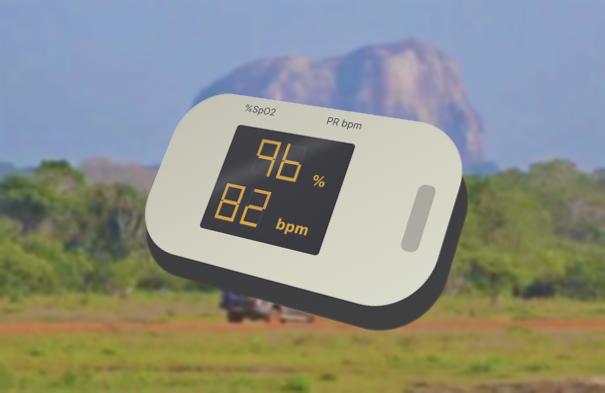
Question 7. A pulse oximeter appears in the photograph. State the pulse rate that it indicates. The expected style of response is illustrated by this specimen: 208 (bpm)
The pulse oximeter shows 82 (bpm)
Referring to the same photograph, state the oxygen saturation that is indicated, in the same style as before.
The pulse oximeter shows 96 (%)
